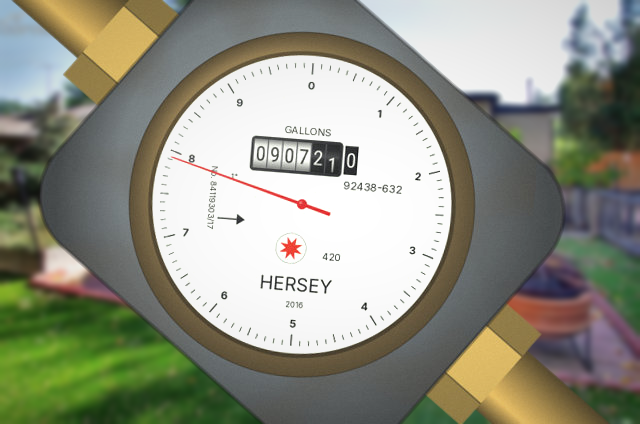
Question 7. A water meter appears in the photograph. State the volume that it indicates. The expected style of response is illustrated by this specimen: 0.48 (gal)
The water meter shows 907207.9 (gal)
